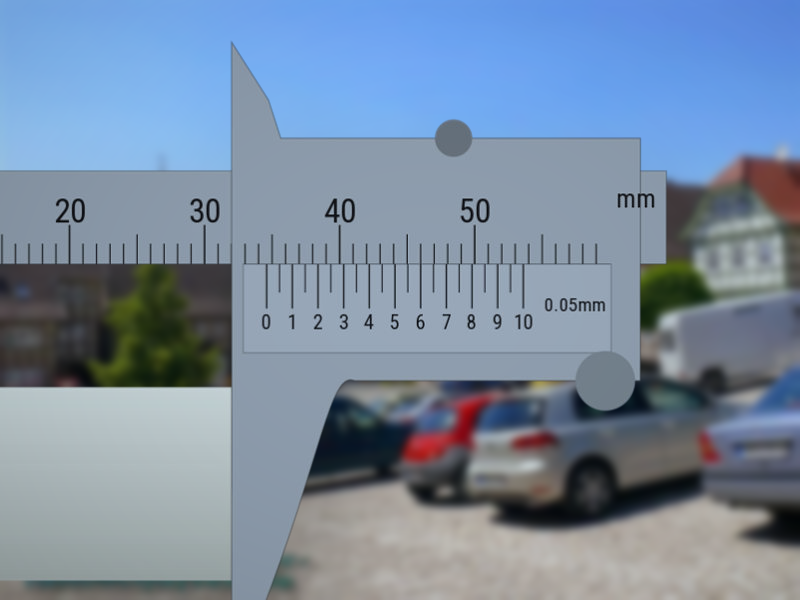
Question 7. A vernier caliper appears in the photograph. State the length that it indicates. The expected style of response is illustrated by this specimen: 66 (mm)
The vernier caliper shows 34.6 (mm)
